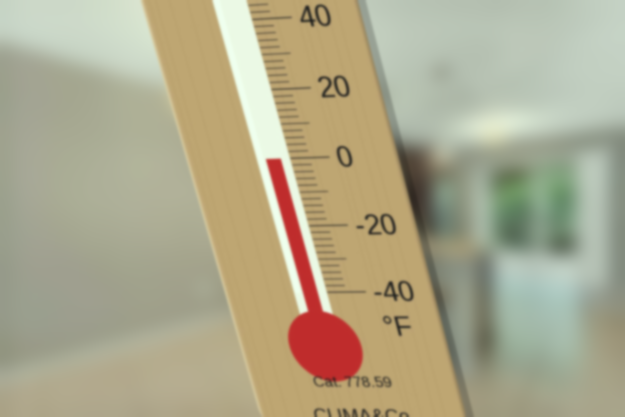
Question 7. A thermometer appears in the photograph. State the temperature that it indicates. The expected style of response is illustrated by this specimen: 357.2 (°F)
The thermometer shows 0 (°F)
